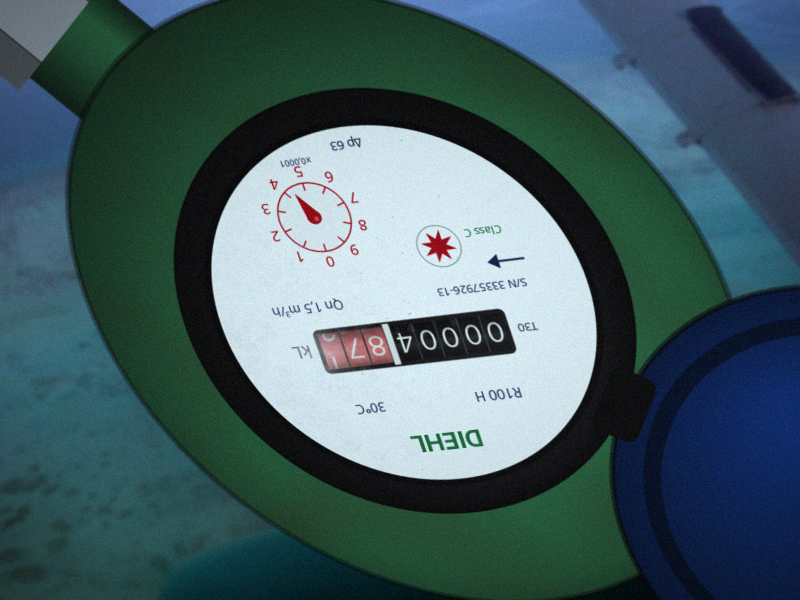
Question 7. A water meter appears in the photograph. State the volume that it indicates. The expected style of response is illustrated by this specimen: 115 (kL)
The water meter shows 4.8714 (kL)
